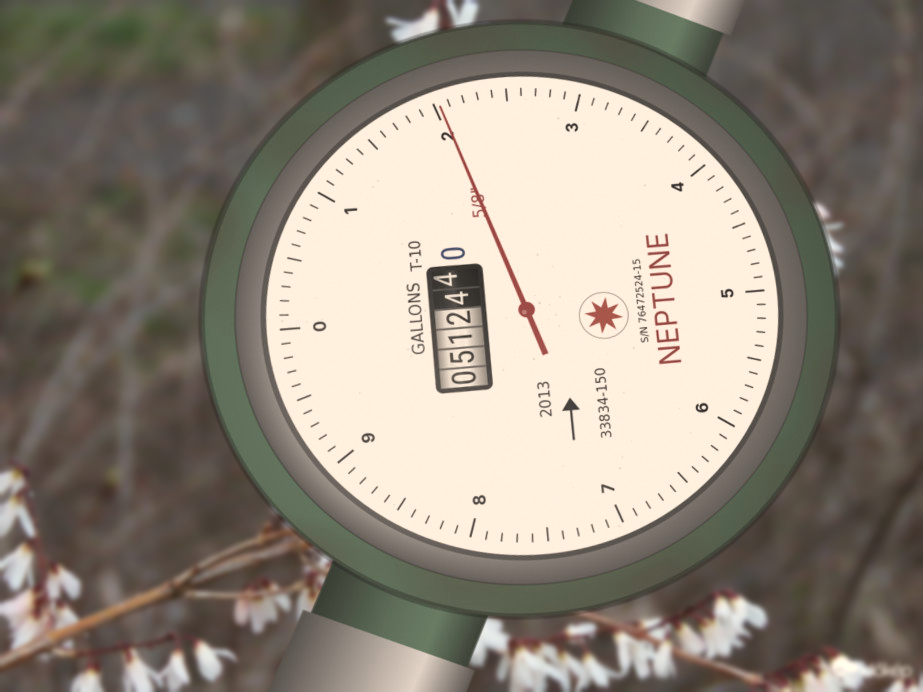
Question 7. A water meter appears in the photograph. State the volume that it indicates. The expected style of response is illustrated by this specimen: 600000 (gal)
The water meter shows 512442.0 (gal)
